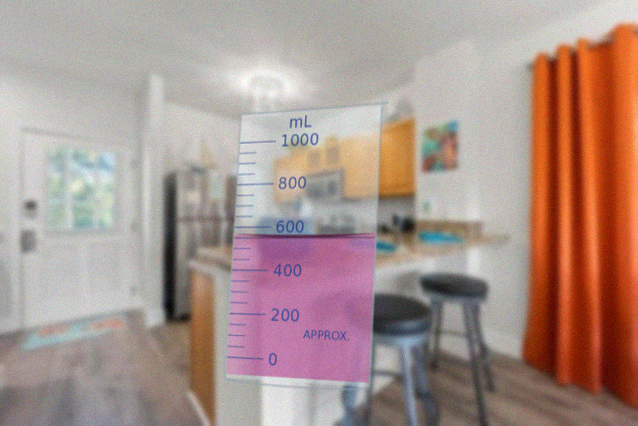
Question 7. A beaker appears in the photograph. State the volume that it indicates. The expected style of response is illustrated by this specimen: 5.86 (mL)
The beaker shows 550 (mL)
